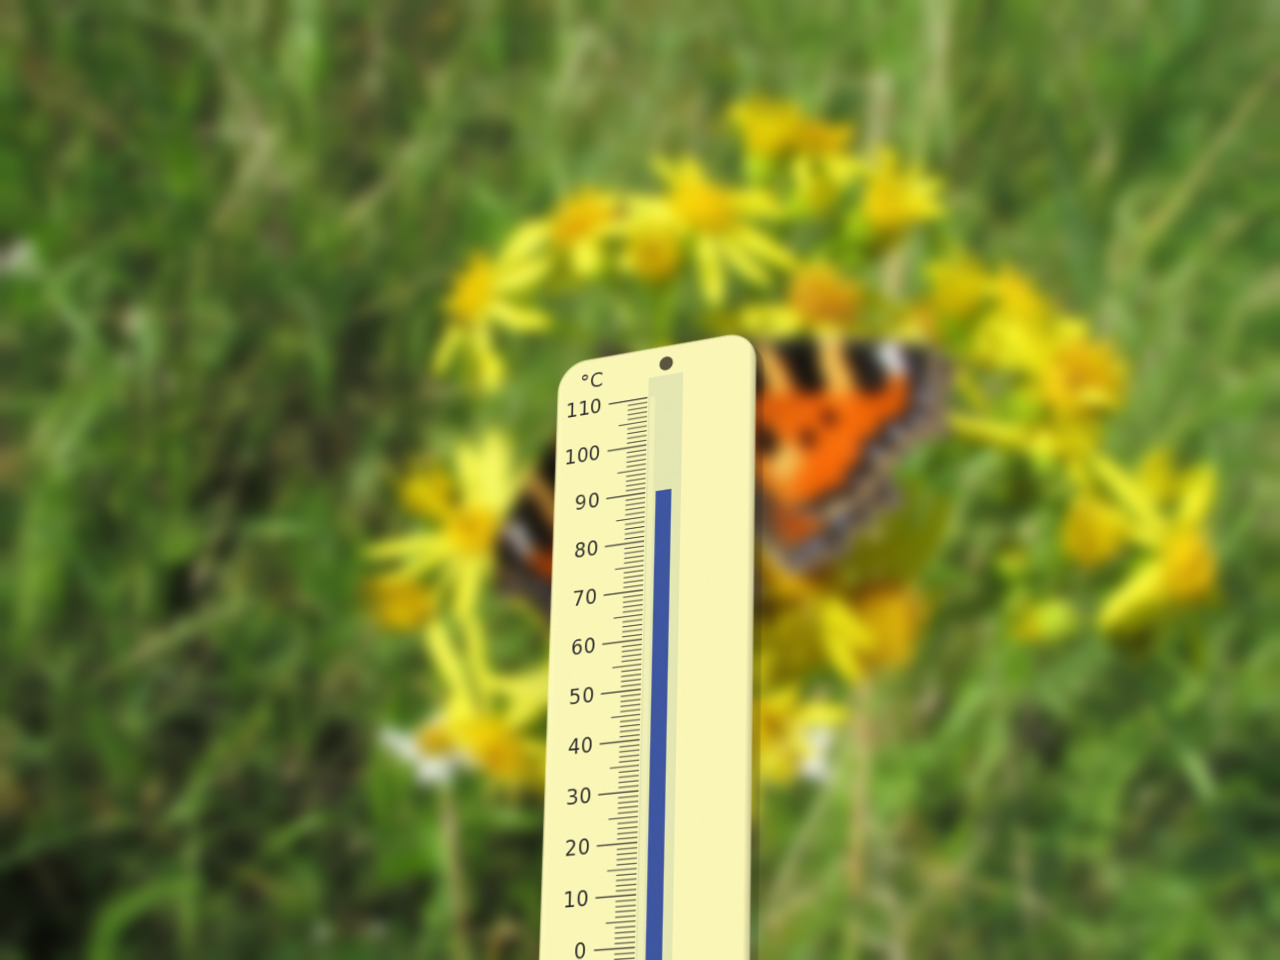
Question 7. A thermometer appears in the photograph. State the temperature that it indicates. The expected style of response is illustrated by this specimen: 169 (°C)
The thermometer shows 90 (°C)
